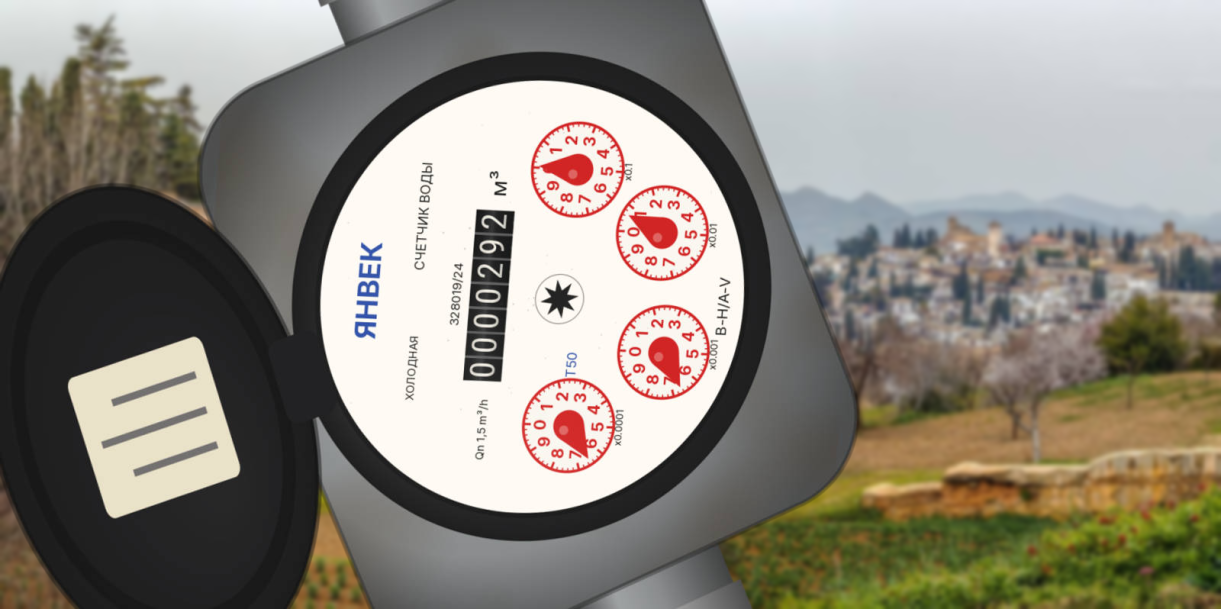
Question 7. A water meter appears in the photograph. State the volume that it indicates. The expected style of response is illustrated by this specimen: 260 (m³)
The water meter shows 292.0066 (m³)
